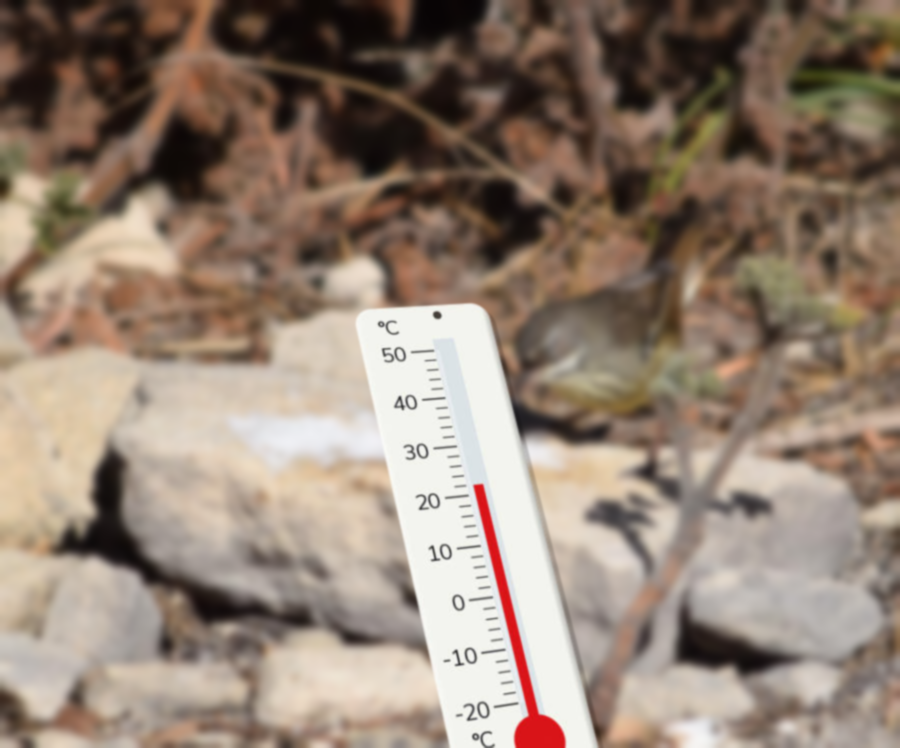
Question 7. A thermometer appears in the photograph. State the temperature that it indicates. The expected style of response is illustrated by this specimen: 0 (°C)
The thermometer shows 22 (°C)
